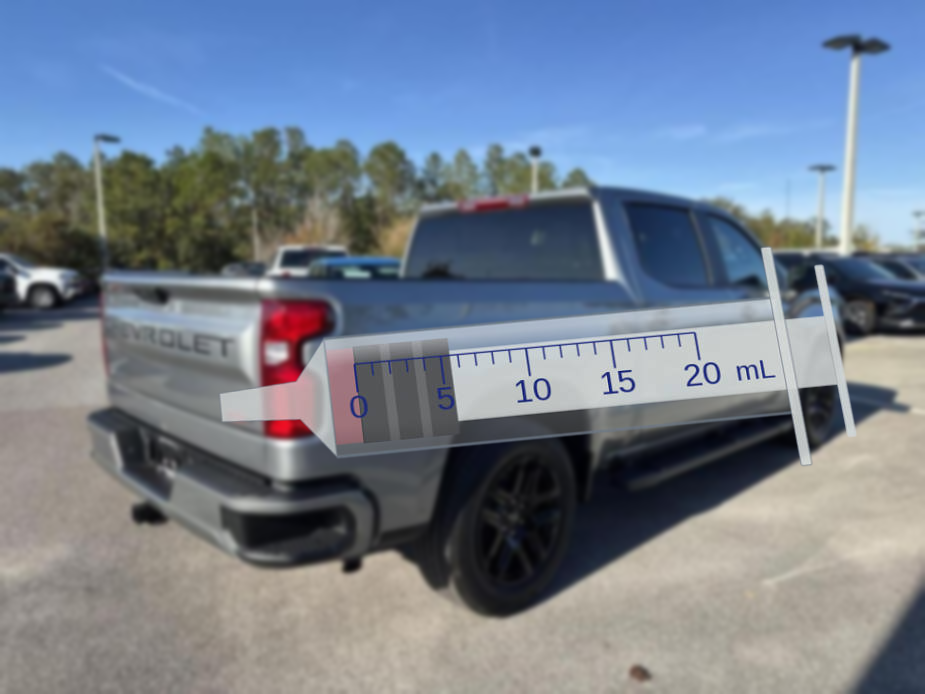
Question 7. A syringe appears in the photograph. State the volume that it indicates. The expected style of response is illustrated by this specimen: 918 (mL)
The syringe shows 0 (mL)
